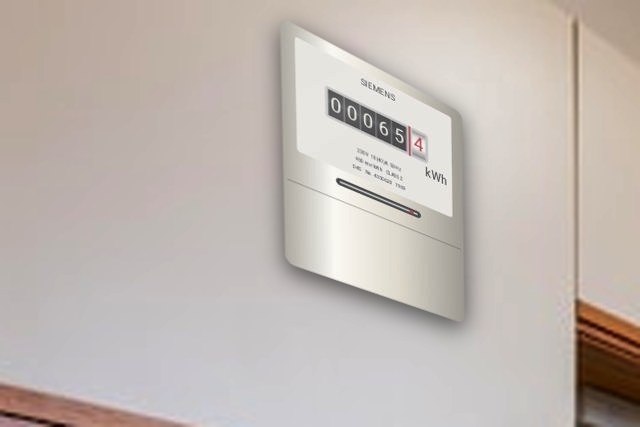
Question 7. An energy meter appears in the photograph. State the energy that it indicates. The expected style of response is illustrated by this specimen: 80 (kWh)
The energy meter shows 65.4 (kWh)
